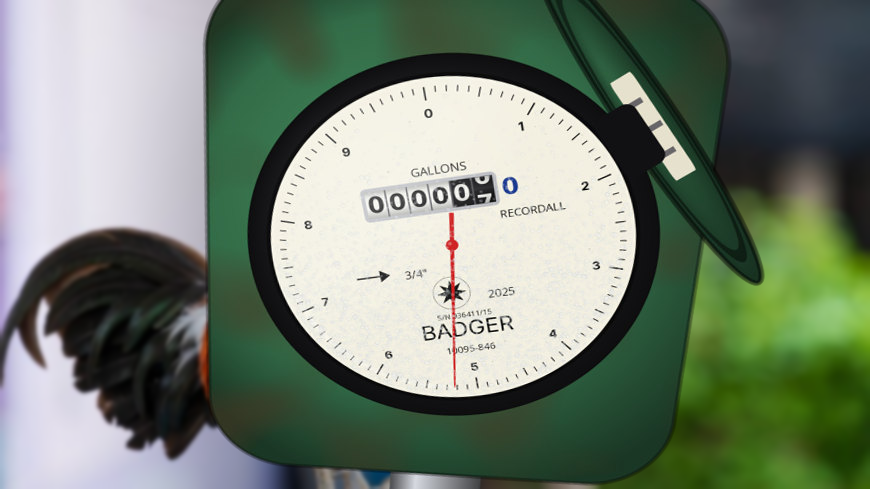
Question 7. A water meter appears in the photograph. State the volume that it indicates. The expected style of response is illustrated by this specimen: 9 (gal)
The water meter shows 65.2 (gal)
